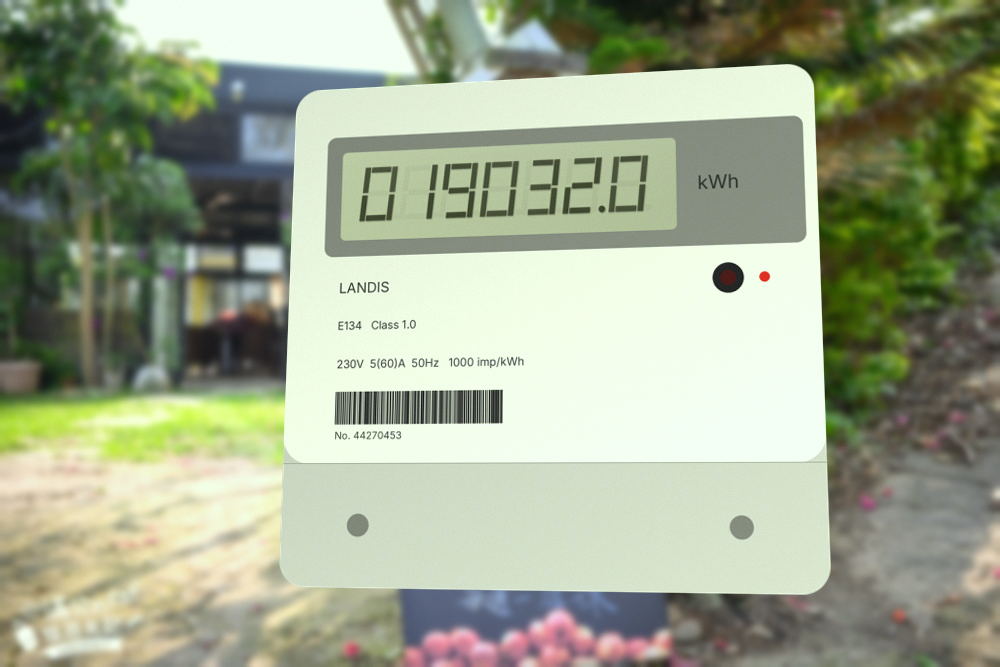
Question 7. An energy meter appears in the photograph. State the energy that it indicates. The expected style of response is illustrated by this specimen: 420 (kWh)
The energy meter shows 19032.0 (kWh)
